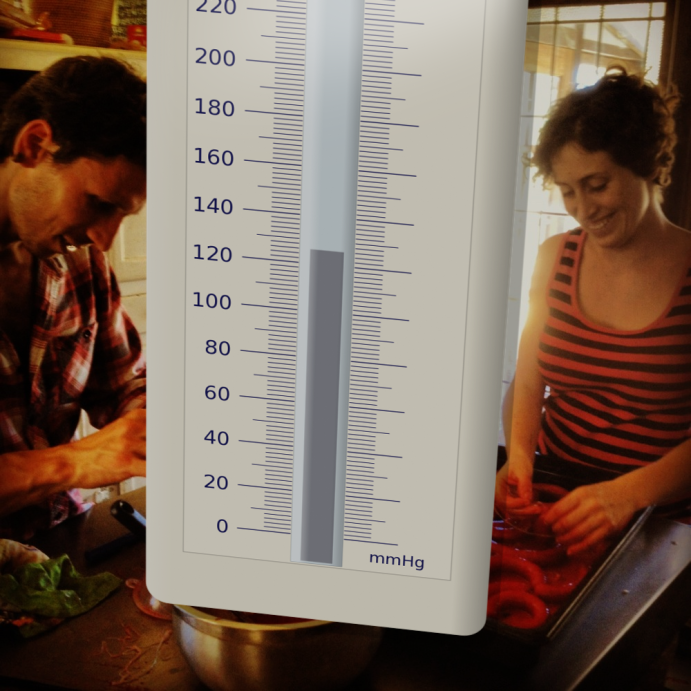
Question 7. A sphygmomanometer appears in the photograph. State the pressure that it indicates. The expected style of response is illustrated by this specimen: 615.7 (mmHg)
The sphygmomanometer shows 126 (mmHg)
